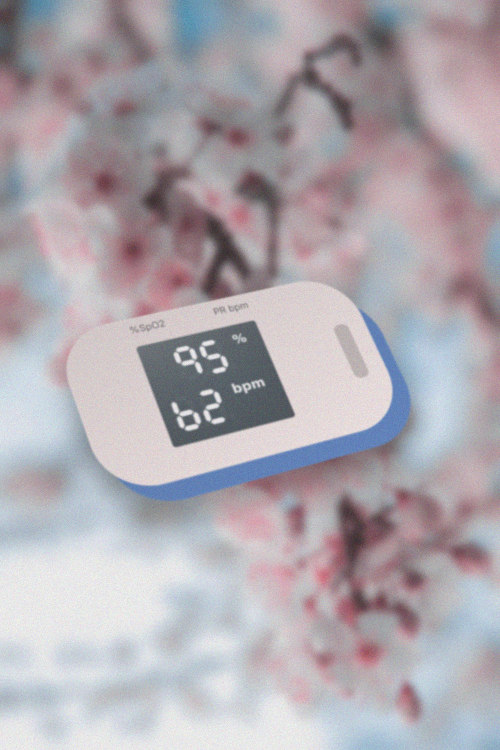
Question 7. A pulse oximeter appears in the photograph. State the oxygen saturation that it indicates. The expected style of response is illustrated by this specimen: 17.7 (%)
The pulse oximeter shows 95 (%)
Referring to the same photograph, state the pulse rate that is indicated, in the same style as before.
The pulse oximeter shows 62 (bpm)
